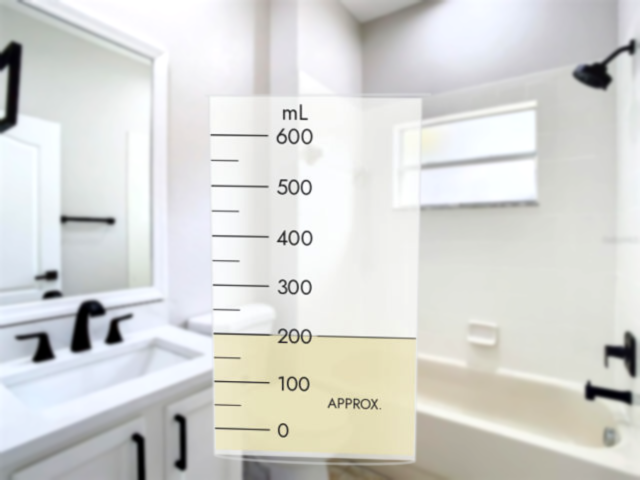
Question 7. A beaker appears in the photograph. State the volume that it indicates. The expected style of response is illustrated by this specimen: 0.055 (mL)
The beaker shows 200 (mL)
